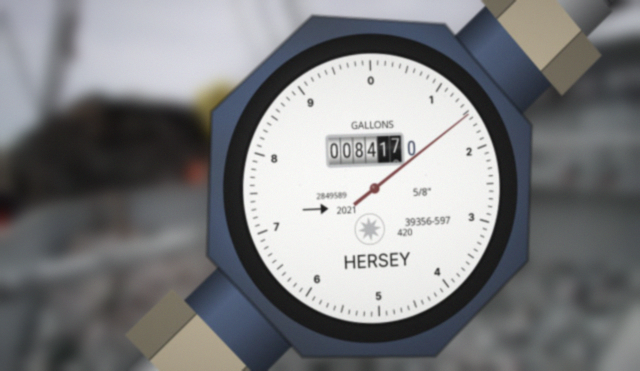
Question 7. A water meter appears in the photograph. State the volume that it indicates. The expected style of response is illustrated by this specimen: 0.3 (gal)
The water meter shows 84171.5 (gal)
